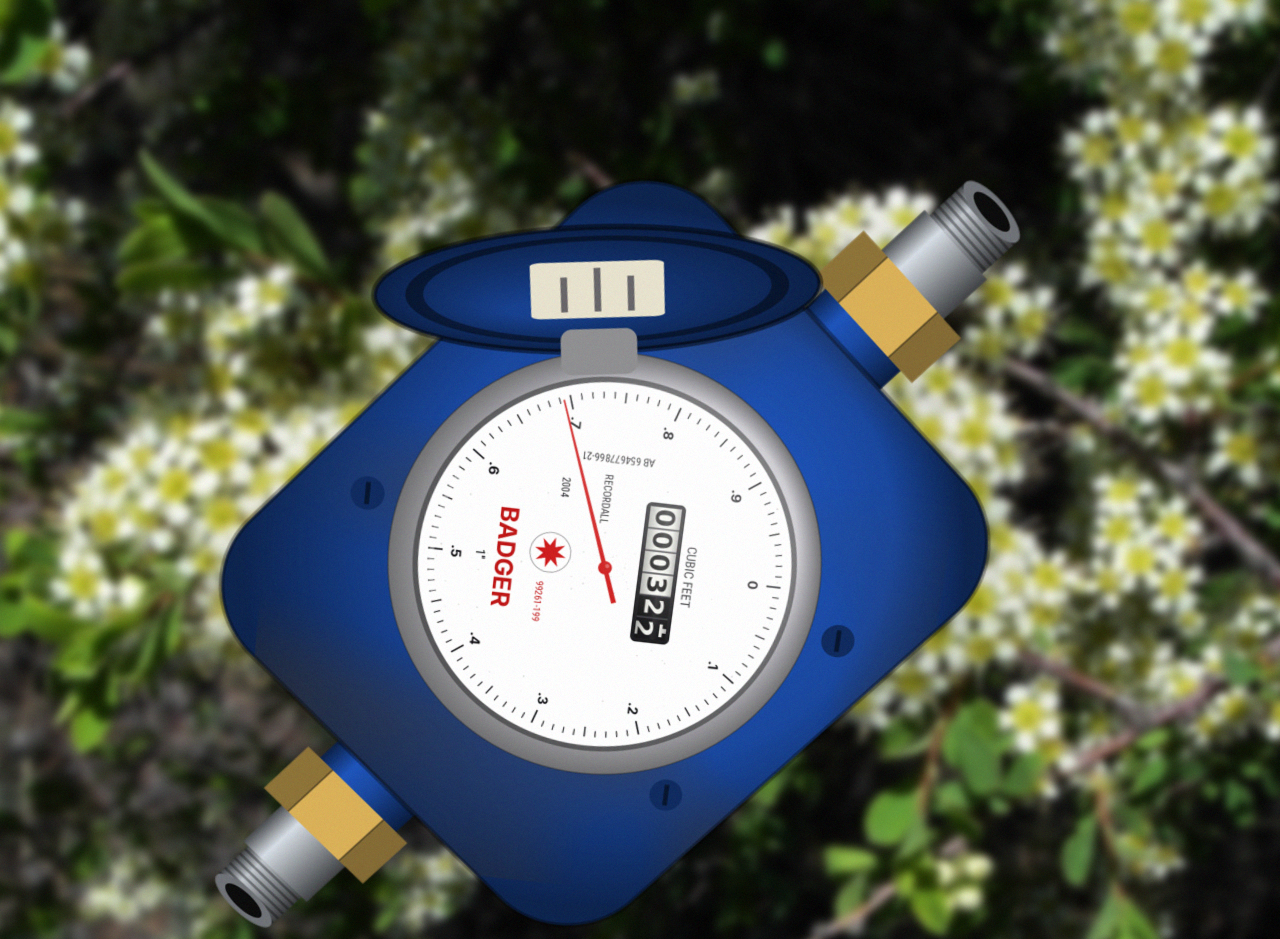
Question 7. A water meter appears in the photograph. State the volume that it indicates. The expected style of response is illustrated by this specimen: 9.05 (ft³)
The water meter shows 321.69 (ft³)
